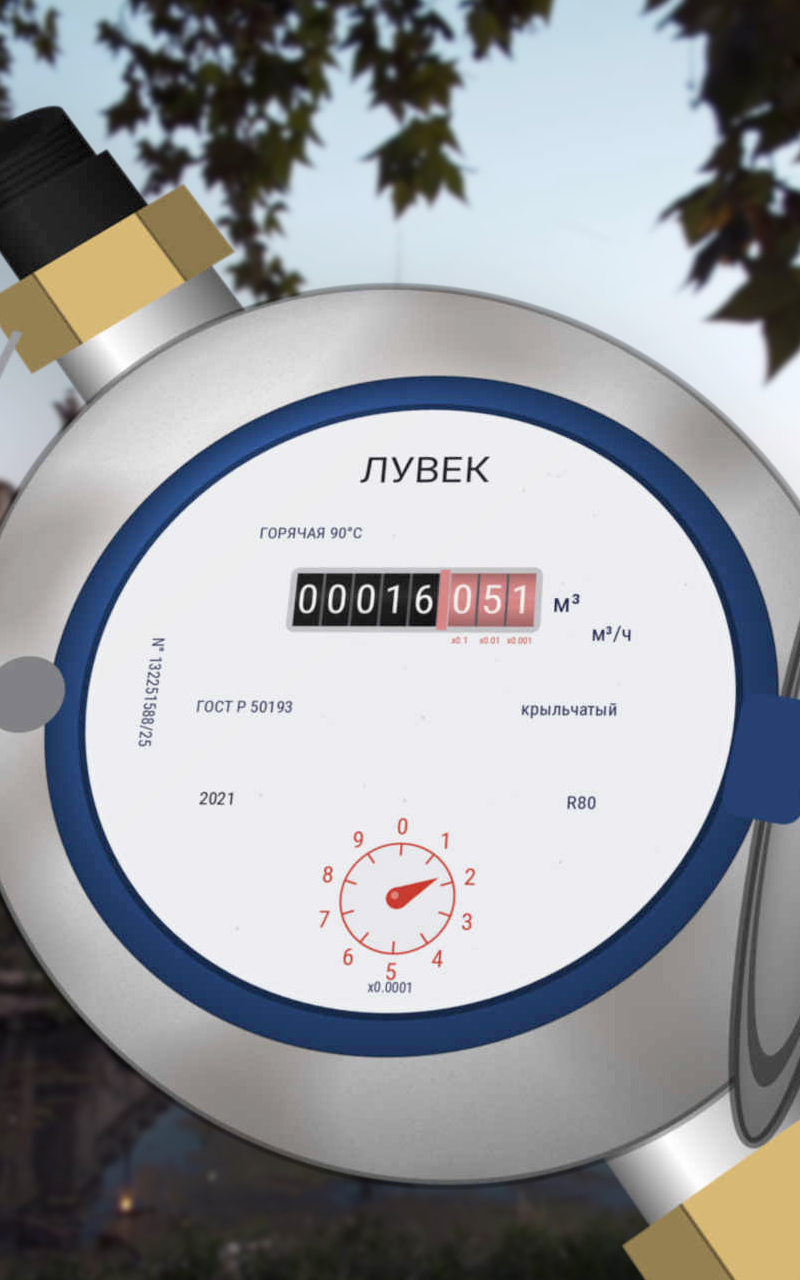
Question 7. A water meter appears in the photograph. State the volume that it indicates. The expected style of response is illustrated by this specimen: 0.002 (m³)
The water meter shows 16.0511 (m³)
